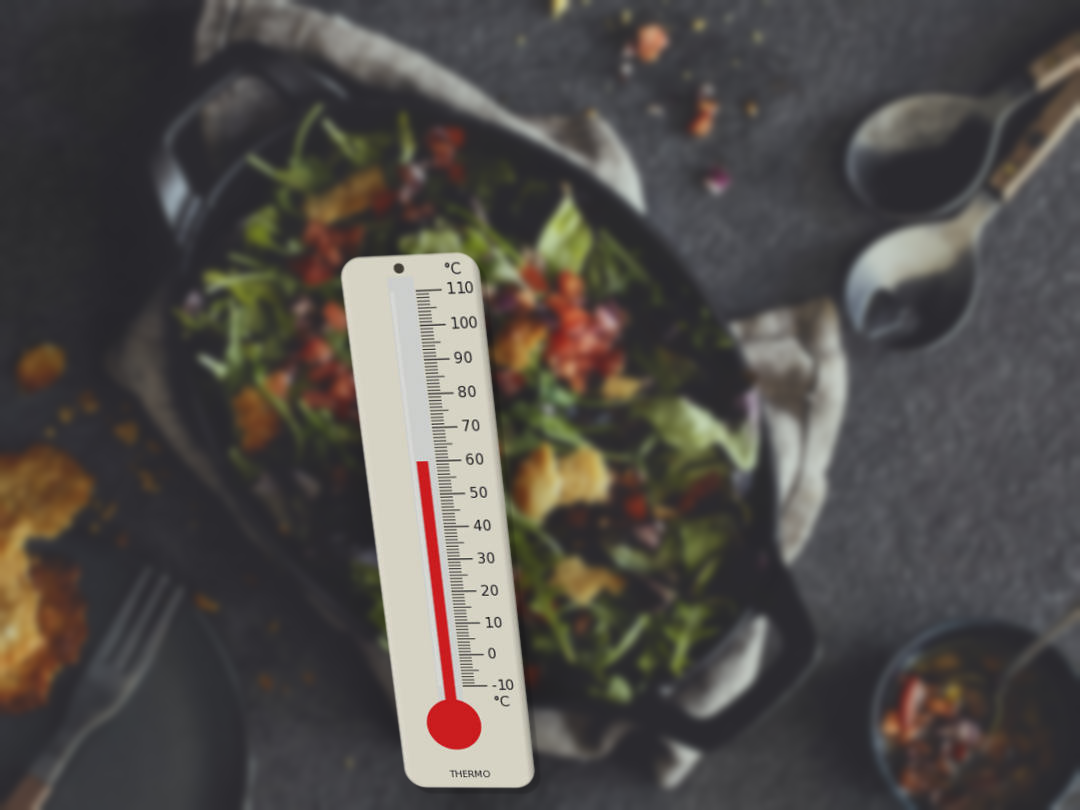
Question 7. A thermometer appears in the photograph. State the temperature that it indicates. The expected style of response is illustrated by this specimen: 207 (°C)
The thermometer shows 60 (°C)
